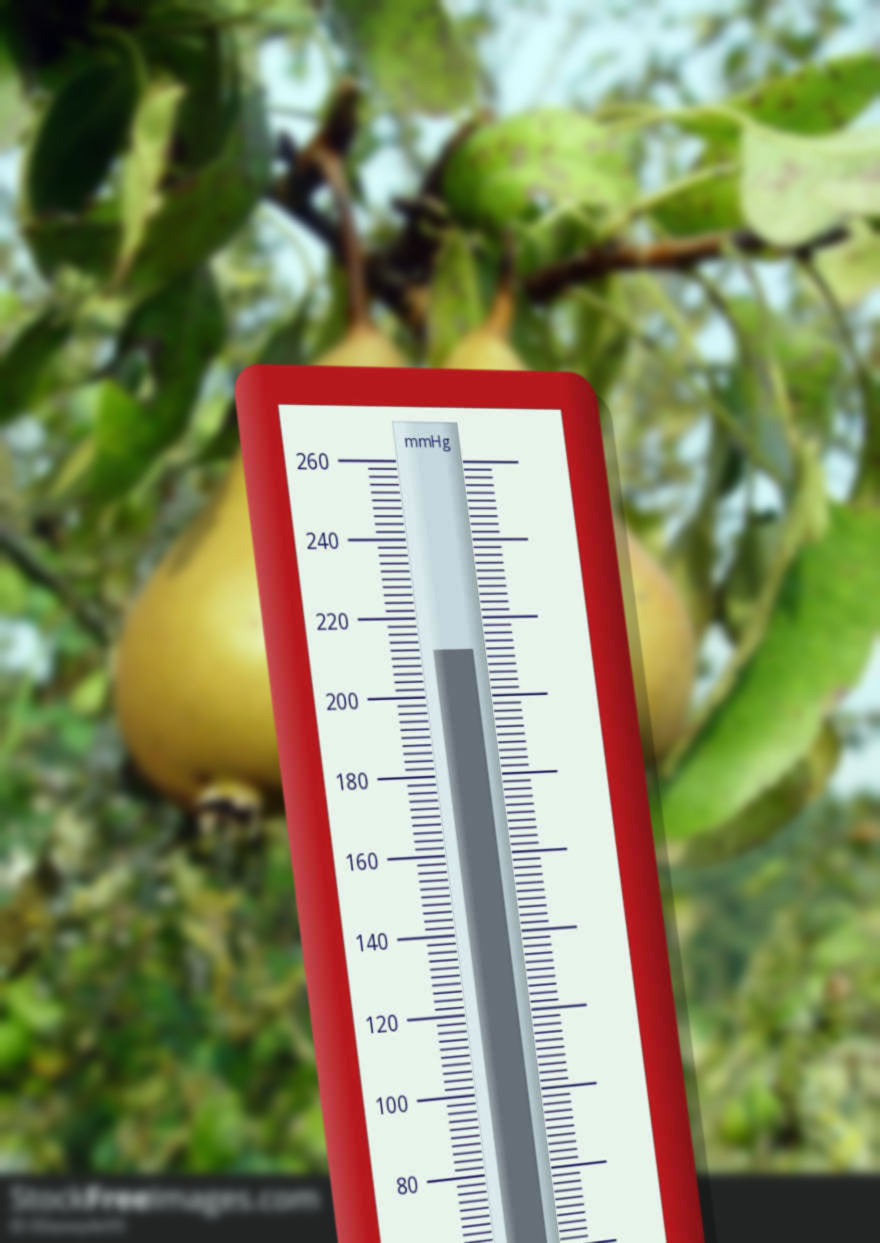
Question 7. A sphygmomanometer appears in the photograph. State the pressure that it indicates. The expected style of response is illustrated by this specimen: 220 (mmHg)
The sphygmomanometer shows 212 (mmHg)
